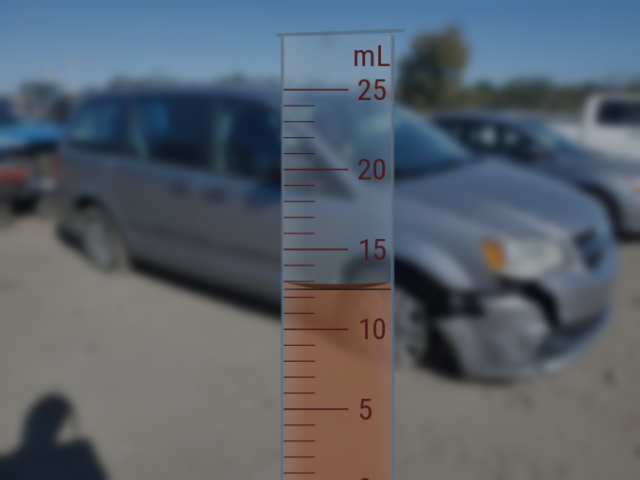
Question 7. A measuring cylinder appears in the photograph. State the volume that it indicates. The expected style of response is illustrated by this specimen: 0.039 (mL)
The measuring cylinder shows 12.5 (mL)
